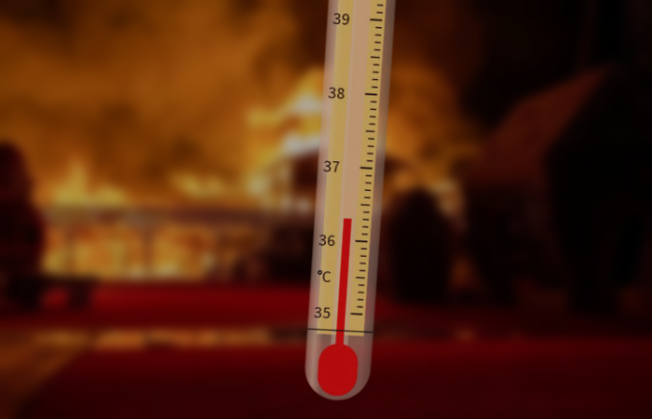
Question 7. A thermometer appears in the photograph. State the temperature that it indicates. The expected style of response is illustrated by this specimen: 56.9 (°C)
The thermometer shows 36.3 (°C)
